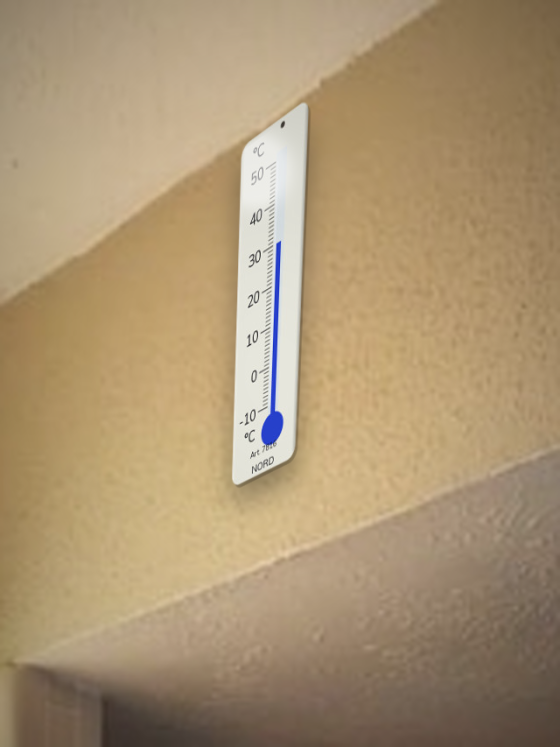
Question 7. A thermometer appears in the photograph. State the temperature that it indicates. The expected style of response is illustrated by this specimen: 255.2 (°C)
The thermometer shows 30 (°C)
